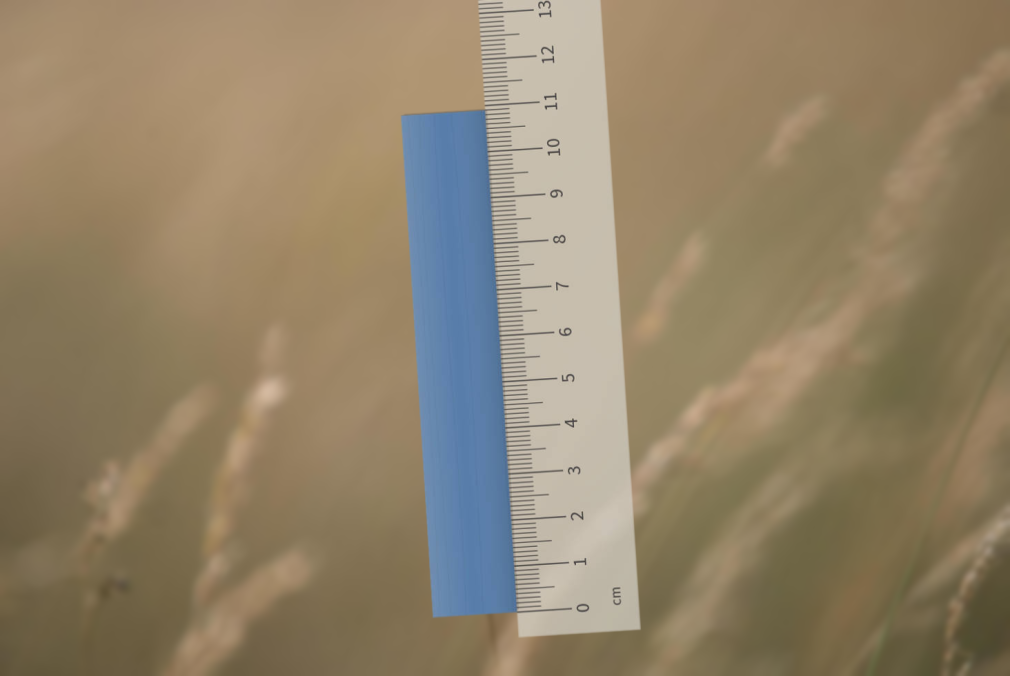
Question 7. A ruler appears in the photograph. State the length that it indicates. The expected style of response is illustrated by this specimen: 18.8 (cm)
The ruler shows 10.9 (cm)
